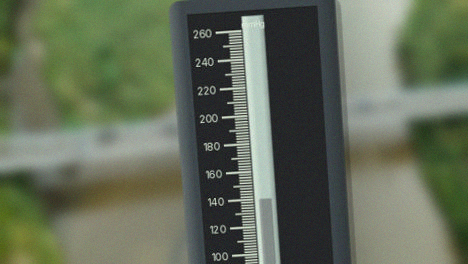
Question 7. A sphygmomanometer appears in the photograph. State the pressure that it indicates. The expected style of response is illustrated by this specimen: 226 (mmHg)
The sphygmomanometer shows 140 (mmHg)
